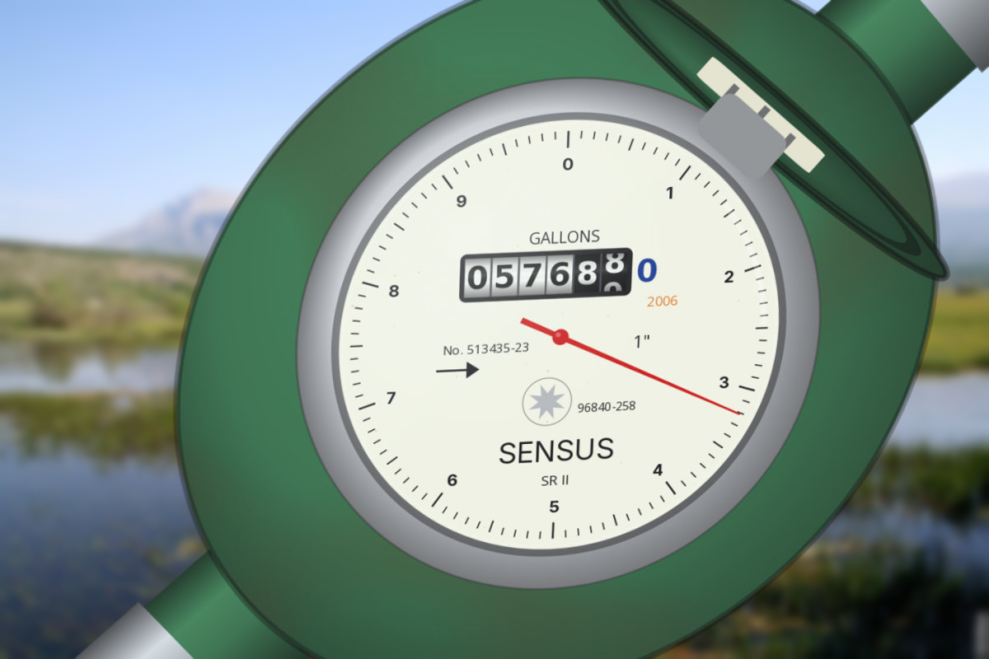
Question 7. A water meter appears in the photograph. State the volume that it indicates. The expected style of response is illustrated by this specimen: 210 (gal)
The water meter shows 576883.2 (gal)
